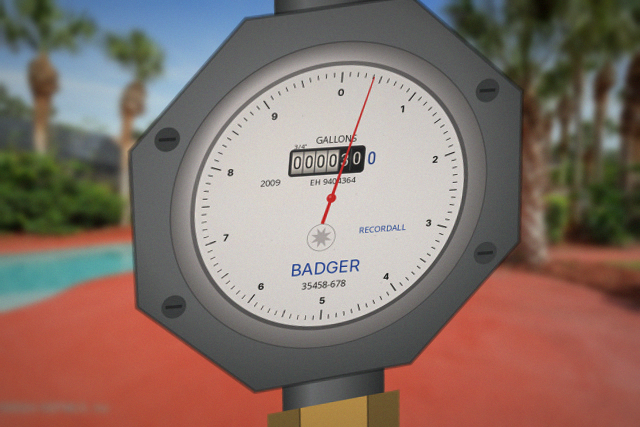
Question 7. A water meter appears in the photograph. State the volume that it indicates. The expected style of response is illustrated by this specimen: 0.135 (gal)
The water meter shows 300.4 (gal)
